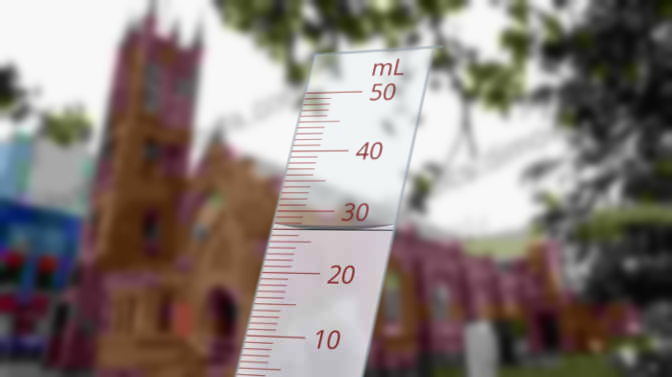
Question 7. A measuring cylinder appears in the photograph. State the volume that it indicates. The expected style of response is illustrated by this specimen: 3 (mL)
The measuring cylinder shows 27 (mL)
